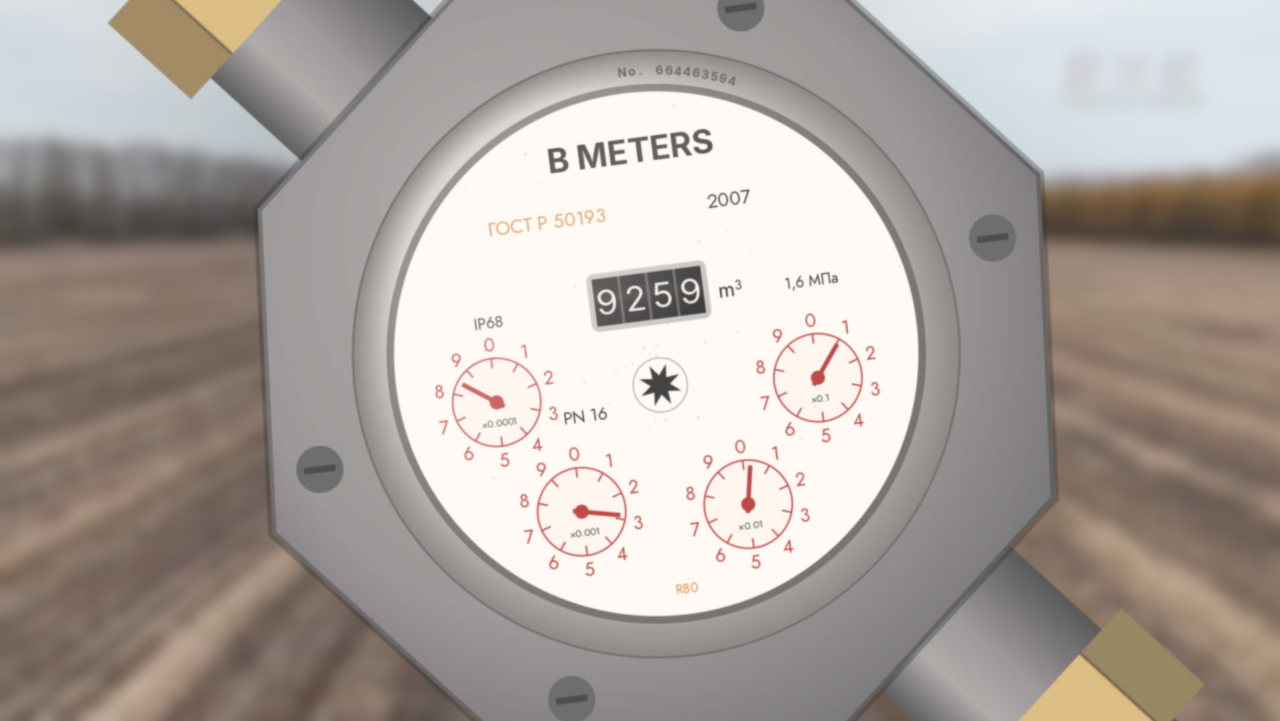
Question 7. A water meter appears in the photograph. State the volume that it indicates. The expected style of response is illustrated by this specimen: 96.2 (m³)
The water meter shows 9259.1028 (m³)
